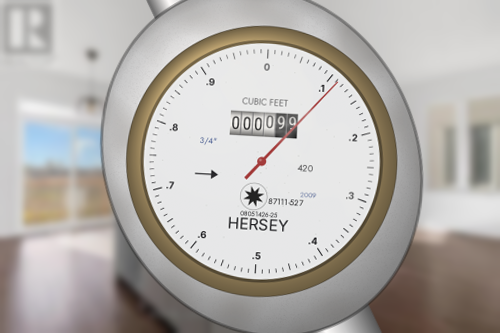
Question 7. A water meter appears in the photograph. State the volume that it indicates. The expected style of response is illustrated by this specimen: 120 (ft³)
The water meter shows 99.11 (ft³)
